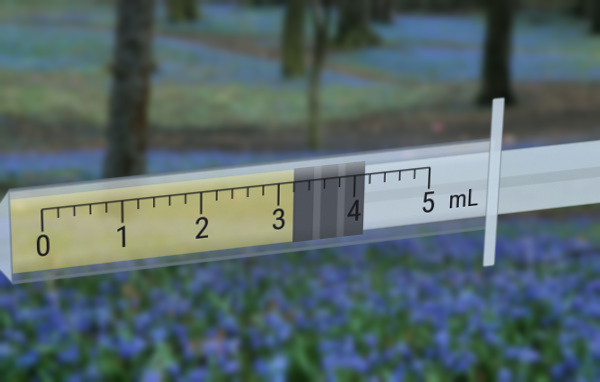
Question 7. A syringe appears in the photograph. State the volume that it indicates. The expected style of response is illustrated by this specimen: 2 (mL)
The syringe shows 3.2 (mL)
